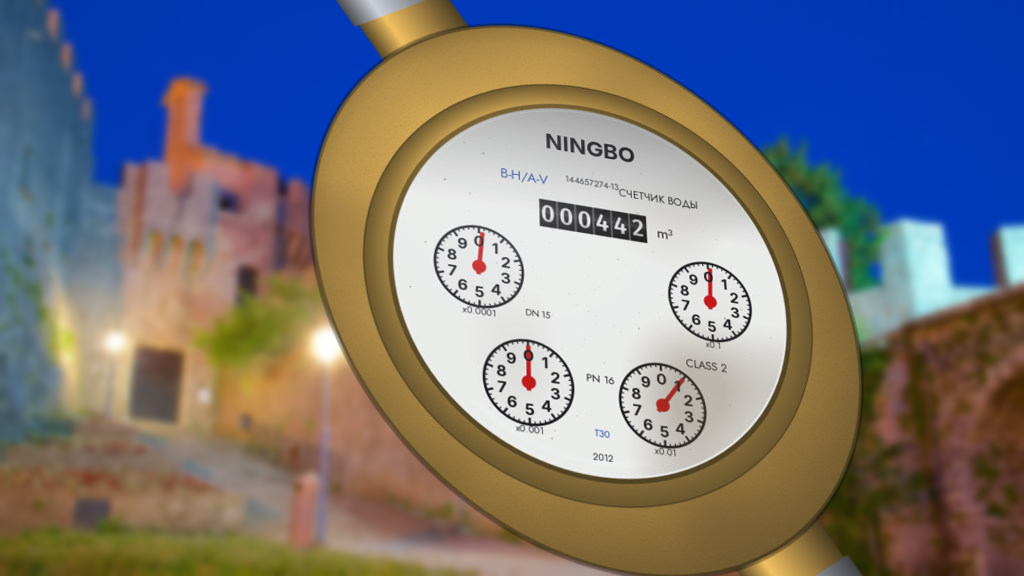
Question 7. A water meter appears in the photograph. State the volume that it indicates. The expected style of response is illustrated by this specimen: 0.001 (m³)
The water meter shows 442.0100 (m³)
